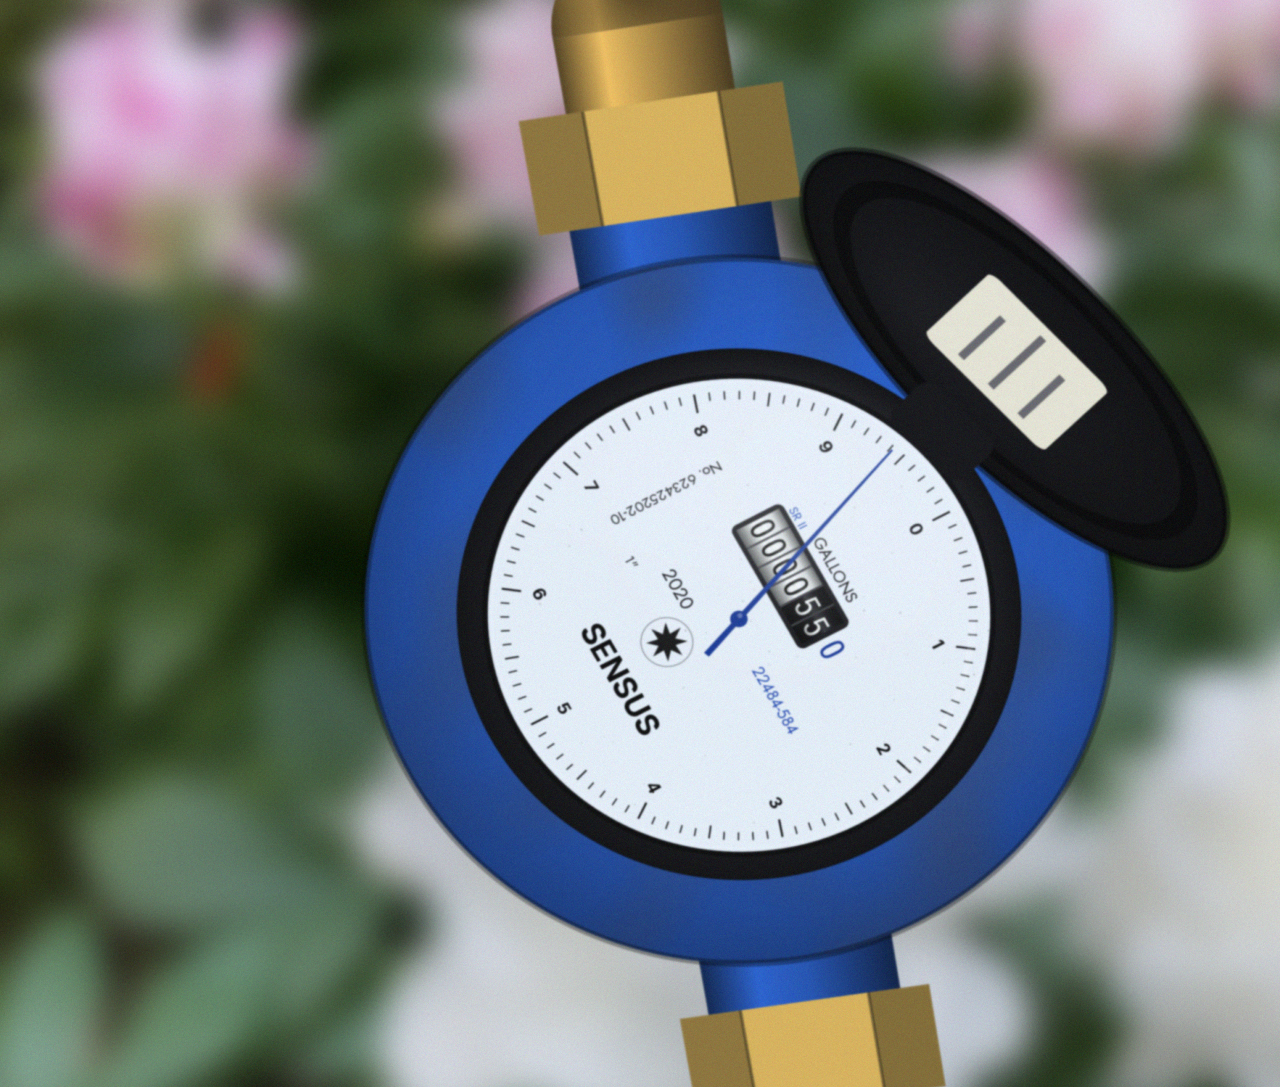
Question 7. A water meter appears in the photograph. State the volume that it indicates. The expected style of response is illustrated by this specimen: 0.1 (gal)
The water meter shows 549.4 (gal)
